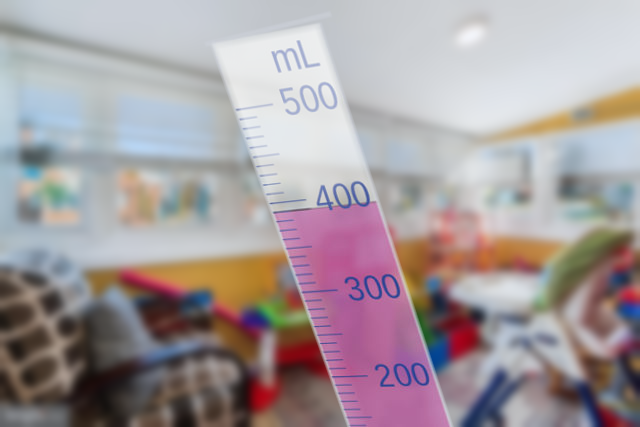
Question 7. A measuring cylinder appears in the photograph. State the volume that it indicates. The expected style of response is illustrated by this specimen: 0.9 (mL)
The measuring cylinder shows 390 (mL)
